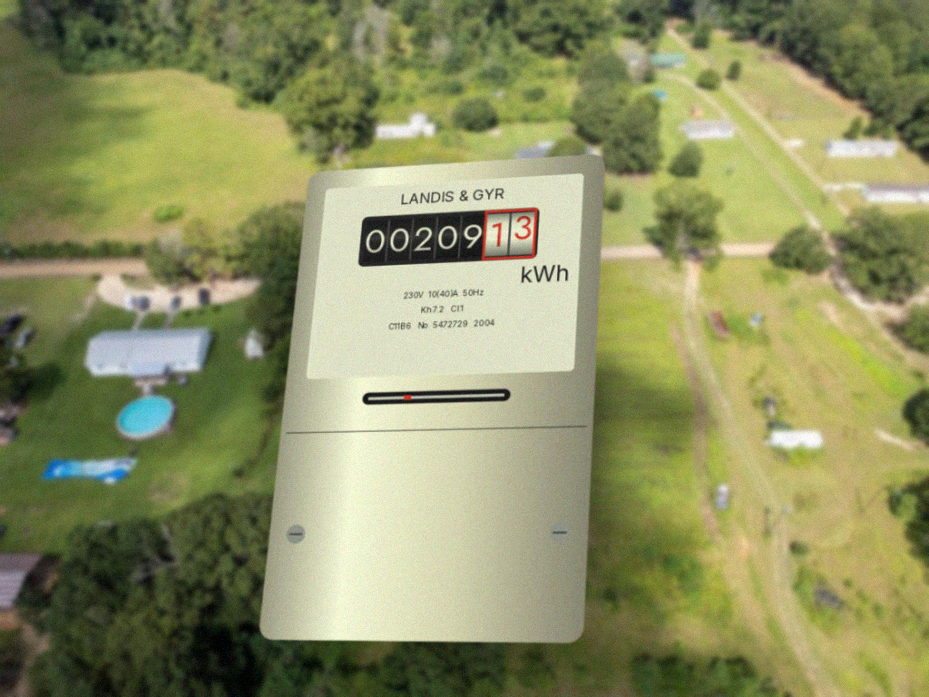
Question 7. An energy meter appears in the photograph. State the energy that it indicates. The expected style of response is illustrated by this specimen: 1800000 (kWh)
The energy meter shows 209.13 (kWh)
